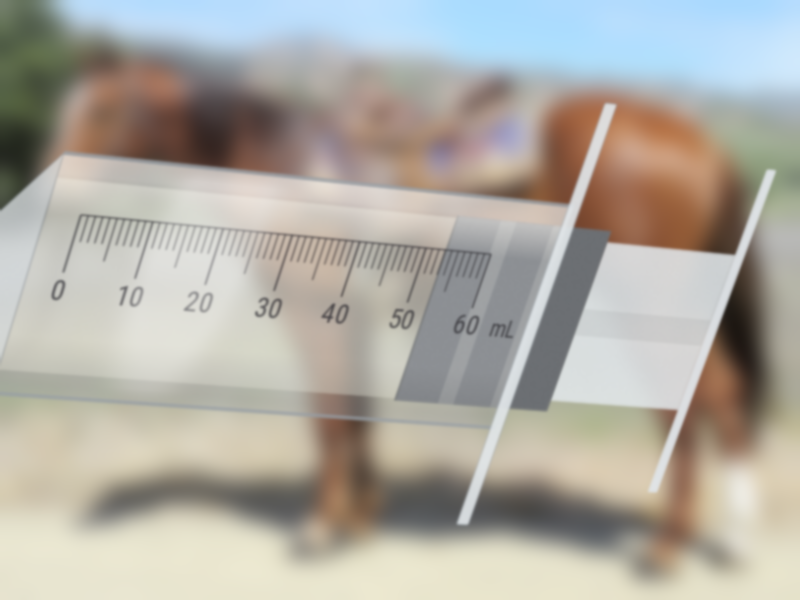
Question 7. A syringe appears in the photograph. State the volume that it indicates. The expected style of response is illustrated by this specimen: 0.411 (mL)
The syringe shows 53 (mL)
